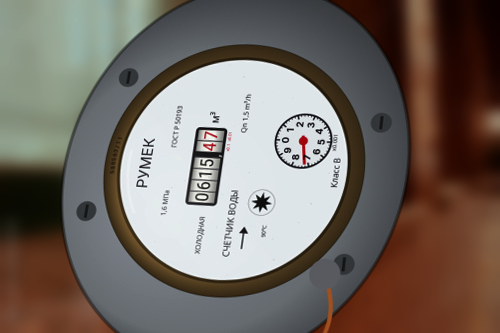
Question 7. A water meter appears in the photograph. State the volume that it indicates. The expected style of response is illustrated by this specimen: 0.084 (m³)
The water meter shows 615.477 (m³)
